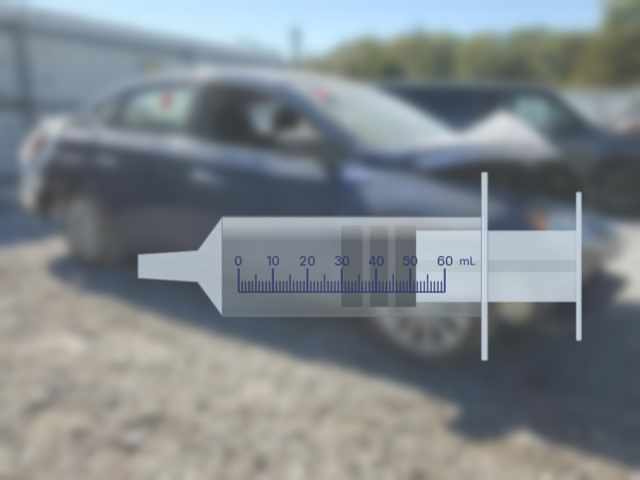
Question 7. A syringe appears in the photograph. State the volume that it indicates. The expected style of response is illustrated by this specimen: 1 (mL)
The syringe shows 30 (mL)
